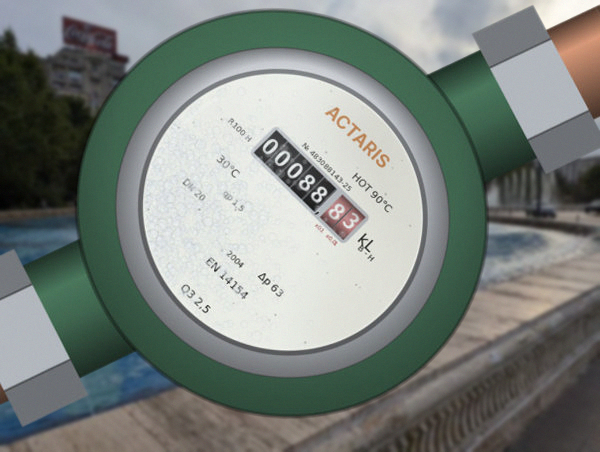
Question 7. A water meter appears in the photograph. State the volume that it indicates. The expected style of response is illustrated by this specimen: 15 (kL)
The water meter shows 88.83 (kL)
